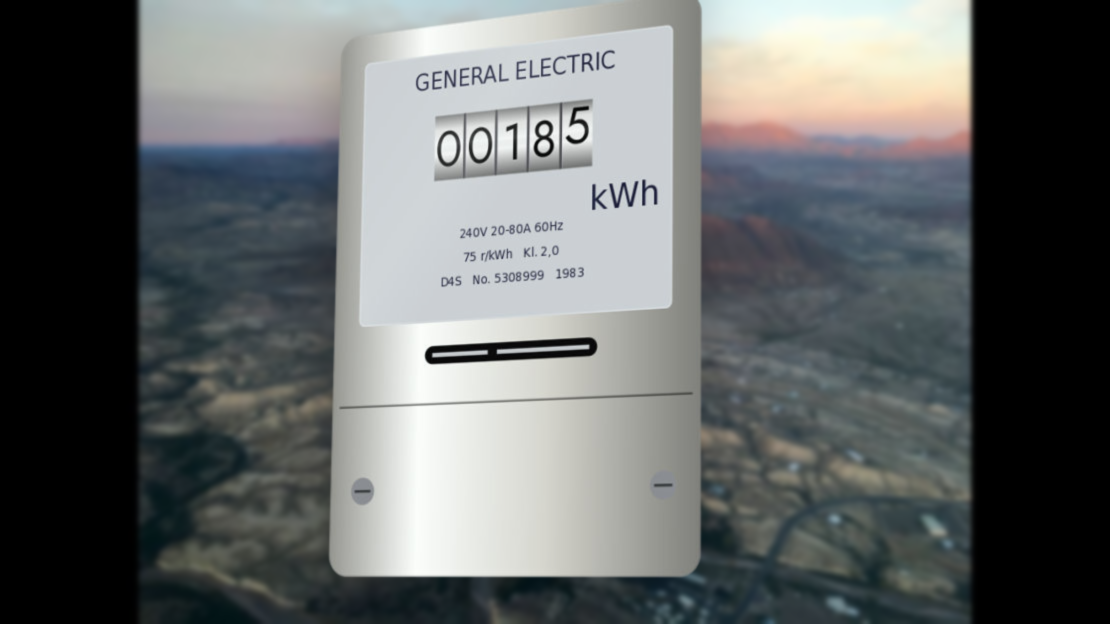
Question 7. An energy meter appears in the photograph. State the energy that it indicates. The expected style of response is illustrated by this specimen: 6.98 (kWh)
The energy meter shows 185 (kWh)
